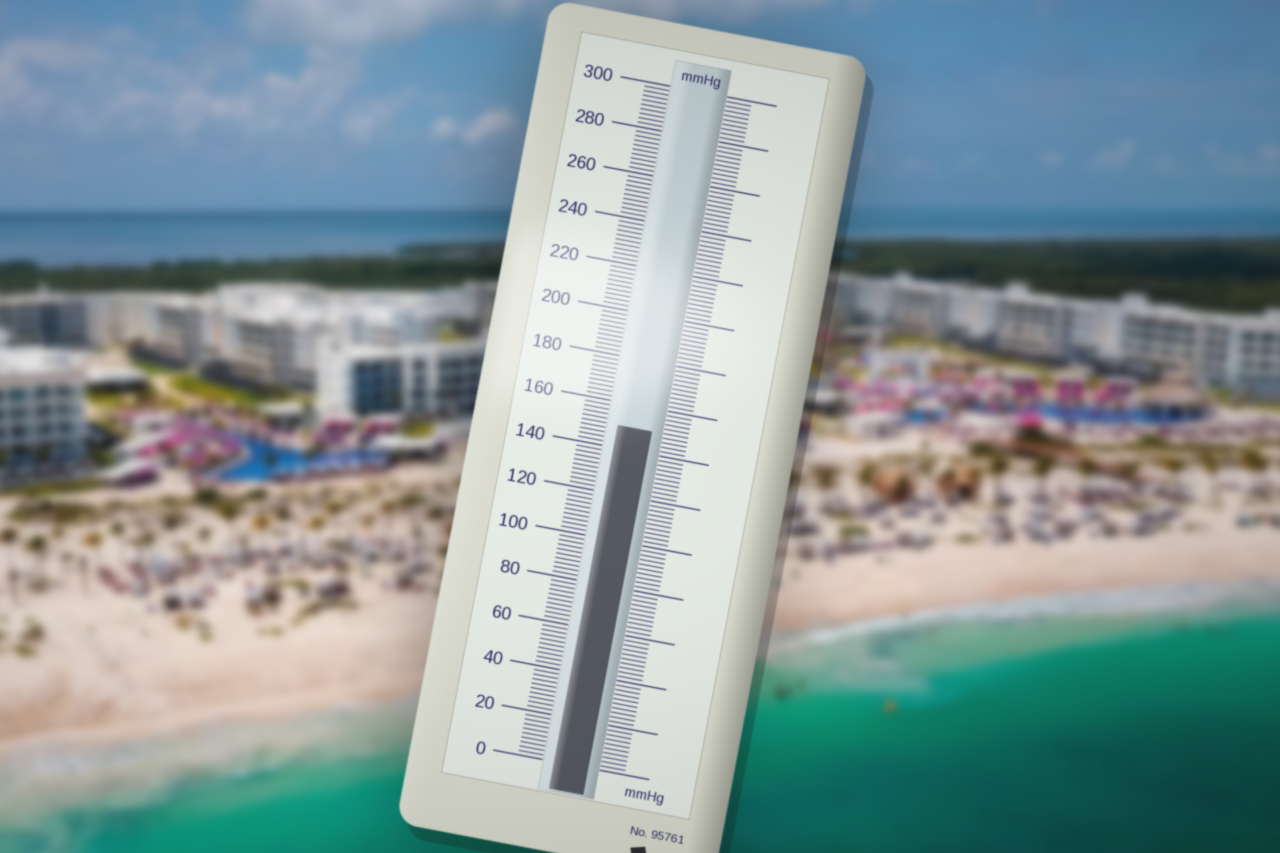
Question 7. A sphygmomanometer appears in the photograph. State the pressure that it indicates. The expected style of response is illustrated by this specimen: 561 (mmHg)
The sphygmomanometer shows 150 (mmHg)
